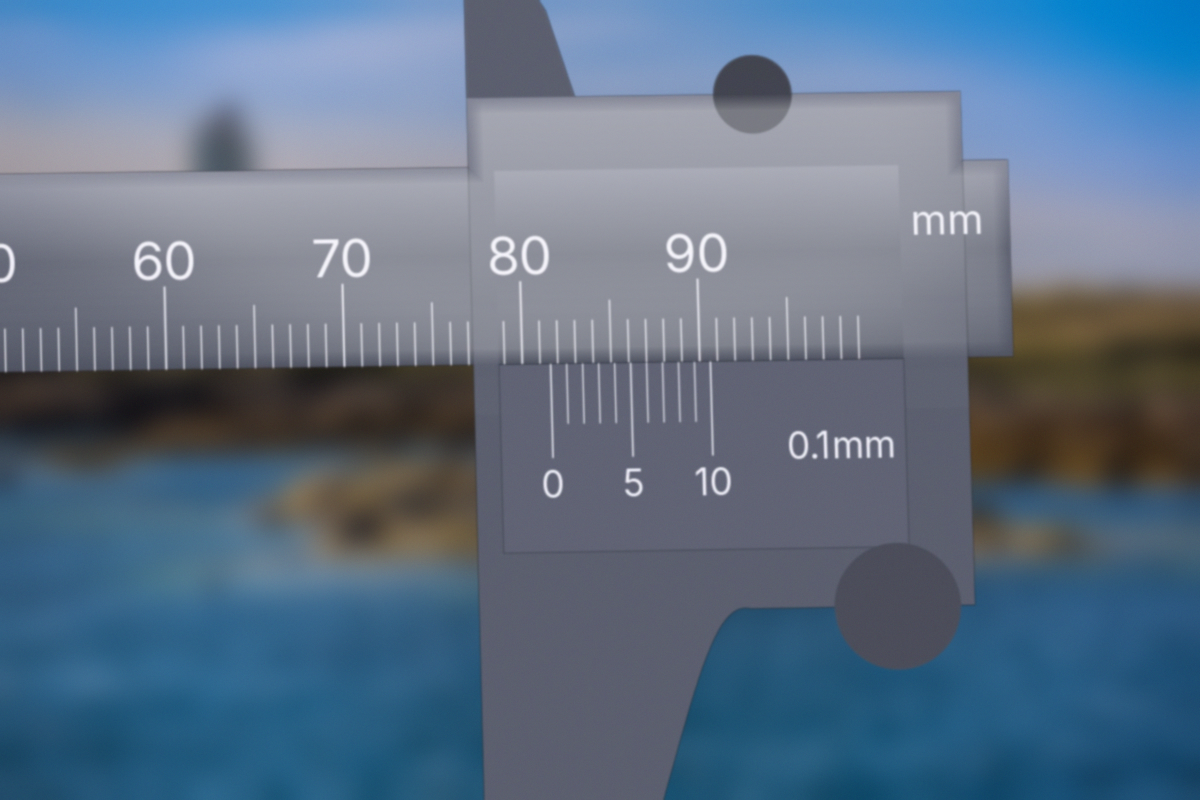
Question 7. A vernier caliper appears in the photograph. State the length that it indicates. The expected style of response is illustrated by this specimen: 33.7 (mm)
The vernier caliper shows 81.6 (mm)
